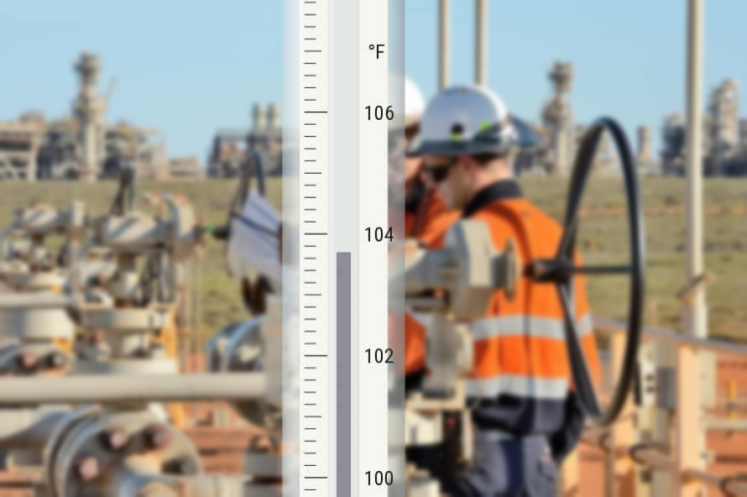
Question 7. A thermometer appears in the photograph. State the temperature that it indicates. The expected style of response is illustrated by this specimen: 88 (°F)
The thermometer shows 103.7 (°F)
